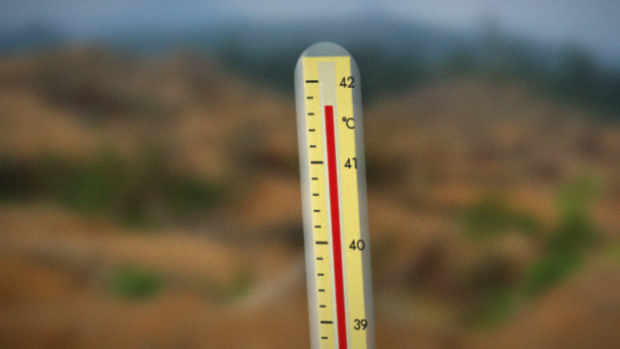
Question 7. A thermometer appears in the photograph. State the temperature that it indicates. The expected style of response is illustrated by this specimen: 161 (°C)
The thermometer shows 41.7 (°C)
